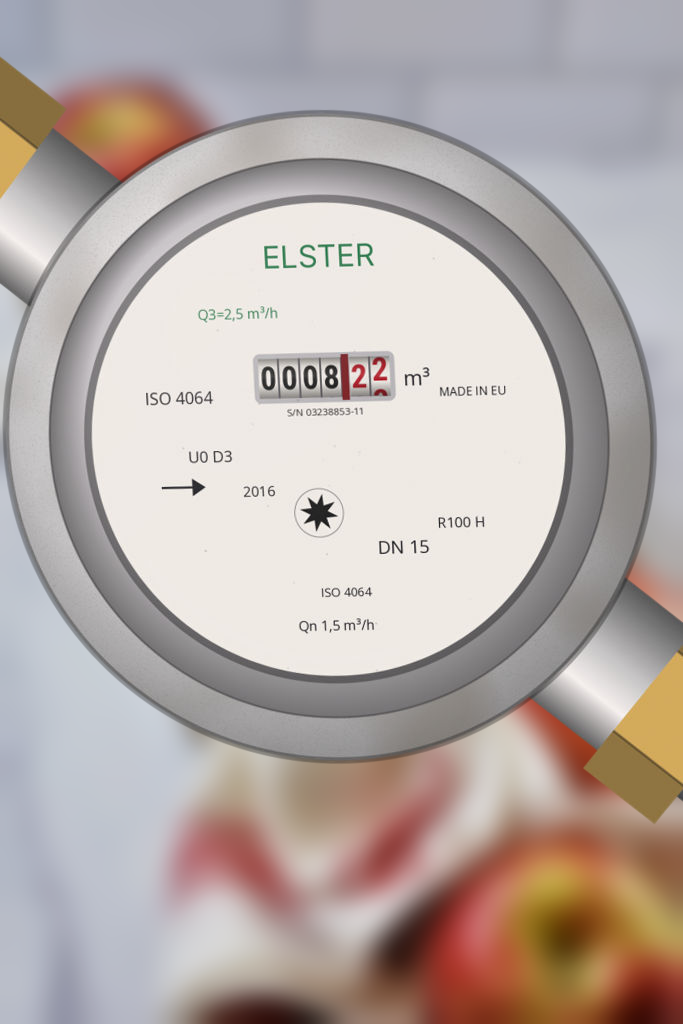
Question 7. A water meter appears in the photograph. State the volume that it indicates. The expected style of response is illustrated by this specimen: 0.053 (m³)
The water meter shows 8.22 (m³)
